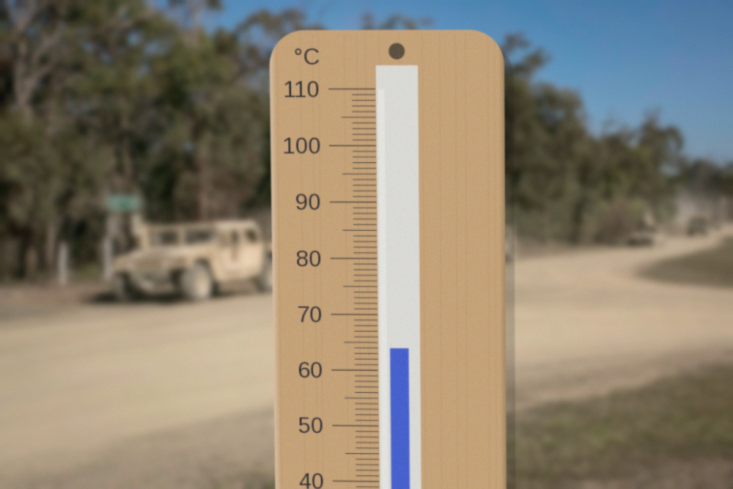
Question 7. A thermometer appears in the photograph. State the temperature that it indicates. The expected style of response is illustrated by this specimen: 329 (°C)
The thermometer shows 64 (°C)
